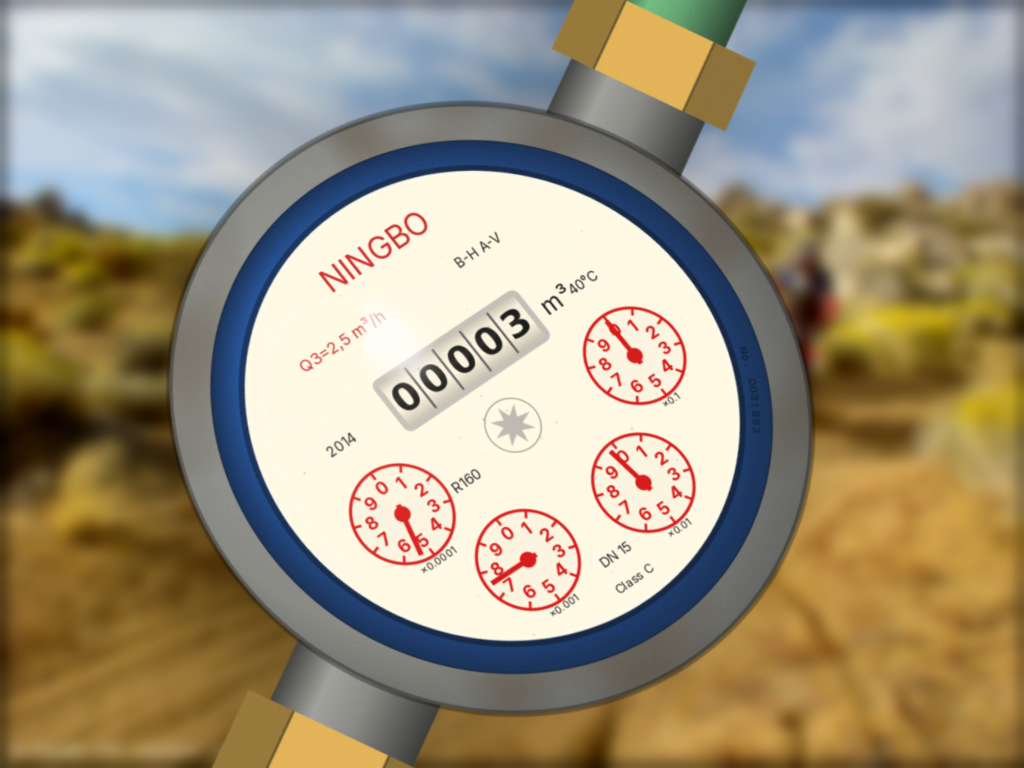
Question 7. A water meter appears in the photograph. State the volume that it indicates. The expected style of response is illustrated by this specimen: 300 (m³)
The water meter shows 2.9975 (m³)
